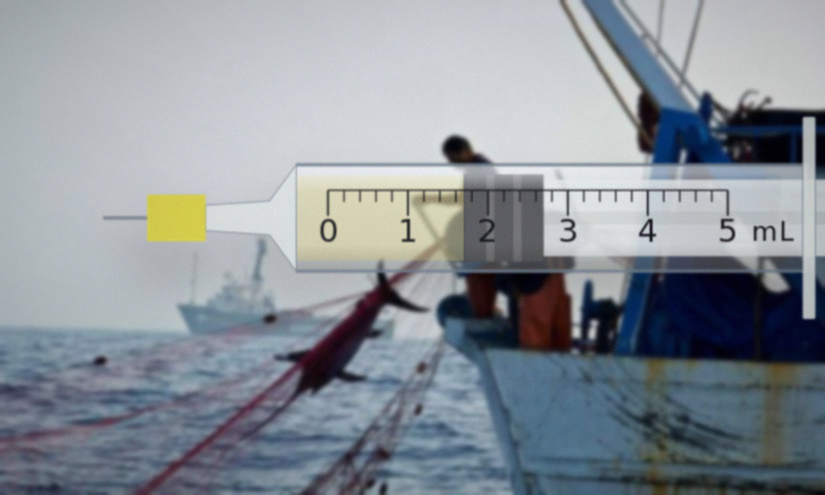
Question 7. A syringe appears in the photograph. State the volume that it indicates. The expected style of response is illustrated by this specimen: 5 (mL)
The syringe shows 1.7 (mL)
